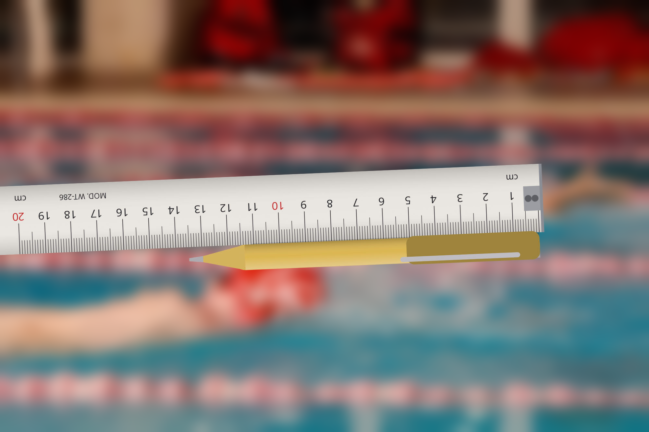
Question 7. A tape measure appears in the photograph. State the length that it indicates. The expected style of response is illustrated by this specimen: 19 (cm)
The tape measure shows 13.5 (cm)
